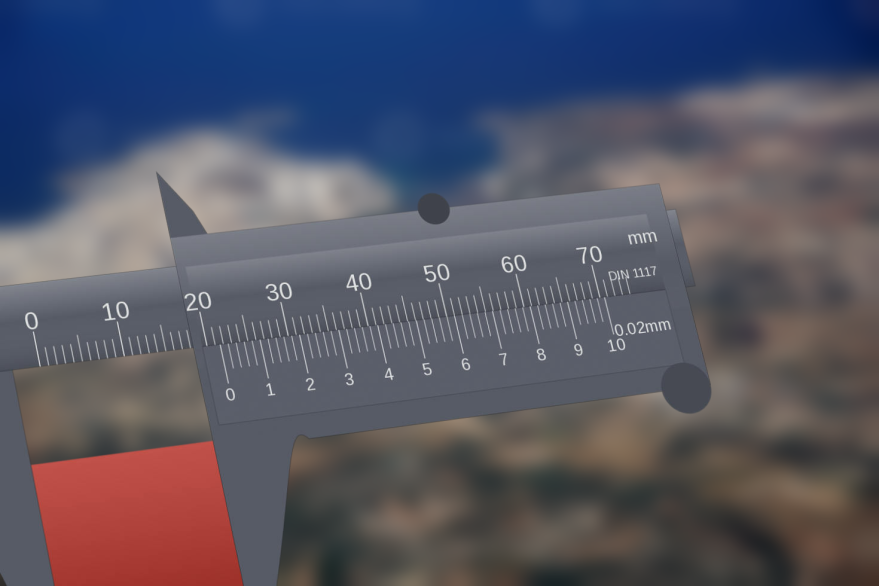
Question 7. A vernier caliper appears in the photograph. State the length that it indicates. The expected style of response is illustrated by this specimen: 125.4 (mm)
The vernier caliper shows 21.6 (mm)
